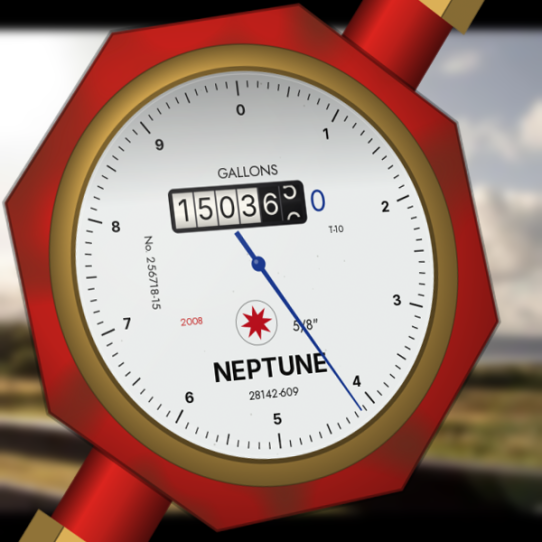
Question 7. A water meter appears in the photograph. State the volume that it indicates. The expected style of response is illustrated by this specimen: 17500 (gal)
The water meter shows 1503654.1 (gal)
